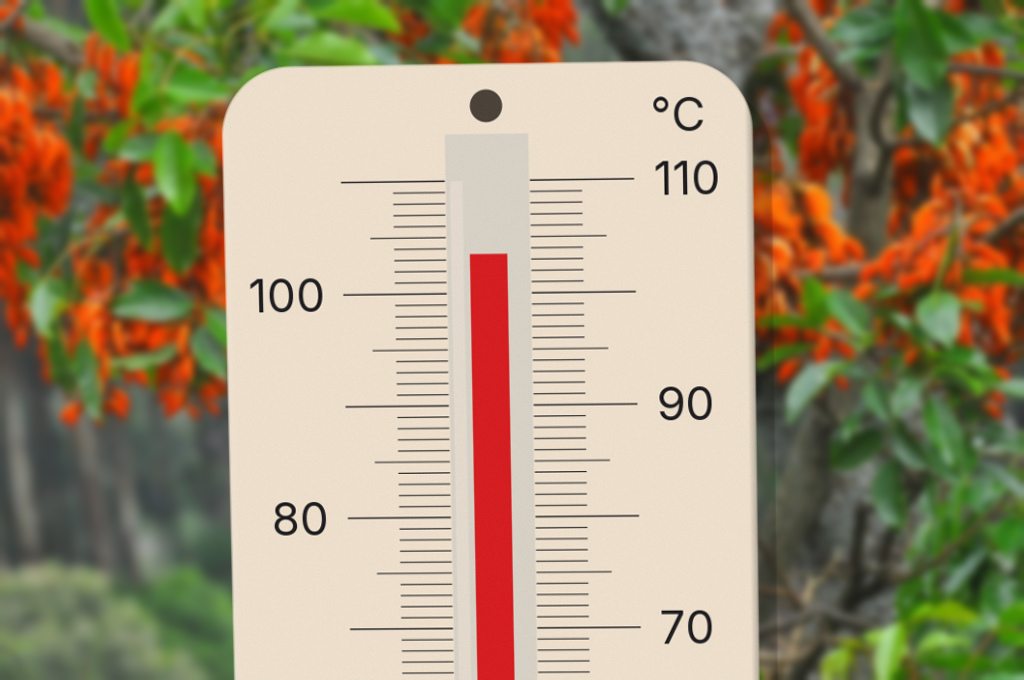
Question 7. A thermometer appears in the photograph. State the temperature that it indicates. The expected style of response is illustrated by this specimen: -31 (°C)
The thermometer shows 103.5 (°C)
